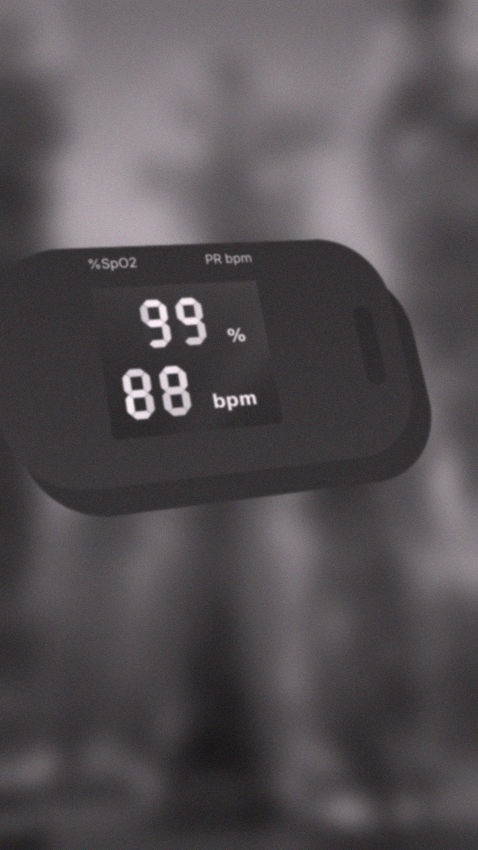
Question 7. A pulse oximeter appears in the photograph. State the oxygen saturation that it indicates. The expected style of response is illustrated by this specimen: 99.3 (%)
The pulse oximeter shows 99 (%)
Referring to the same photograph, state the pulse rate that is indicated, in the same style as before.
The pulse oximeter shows 88 (bpm)
